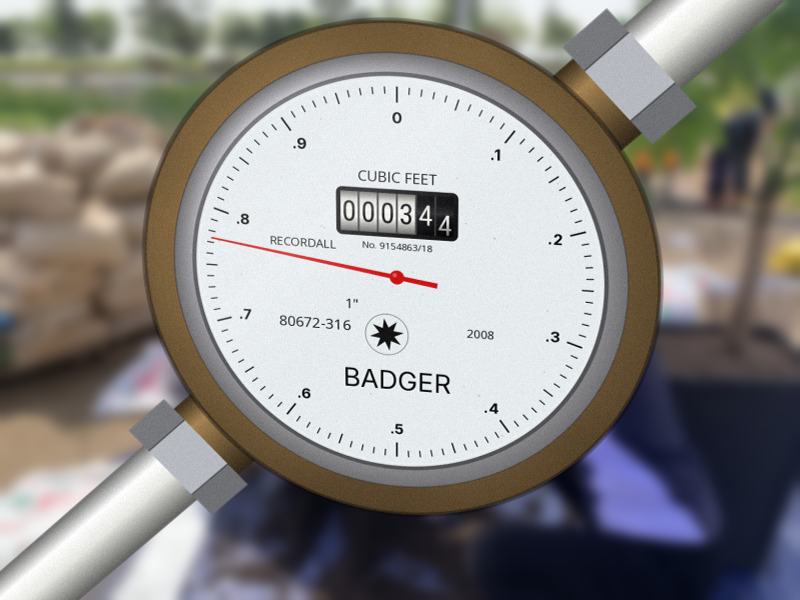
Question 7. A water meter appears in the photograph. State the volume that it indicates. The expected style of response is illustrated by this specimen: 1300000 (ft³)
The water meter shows 343.77 (ft³)
